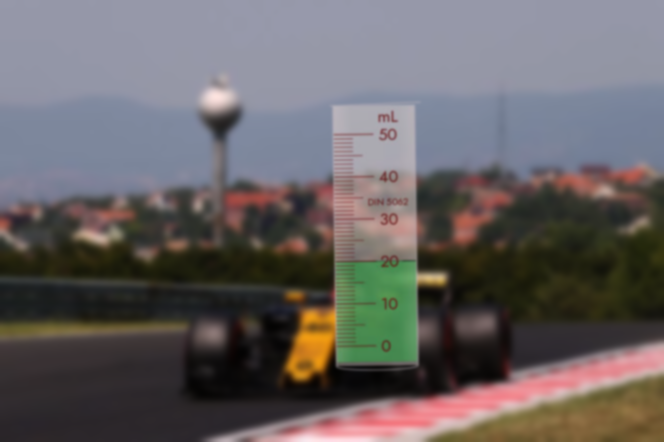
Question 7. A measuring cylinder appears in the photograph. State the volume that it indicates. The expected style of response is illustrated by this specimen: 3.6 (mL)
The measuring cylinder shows 20 (mL)
